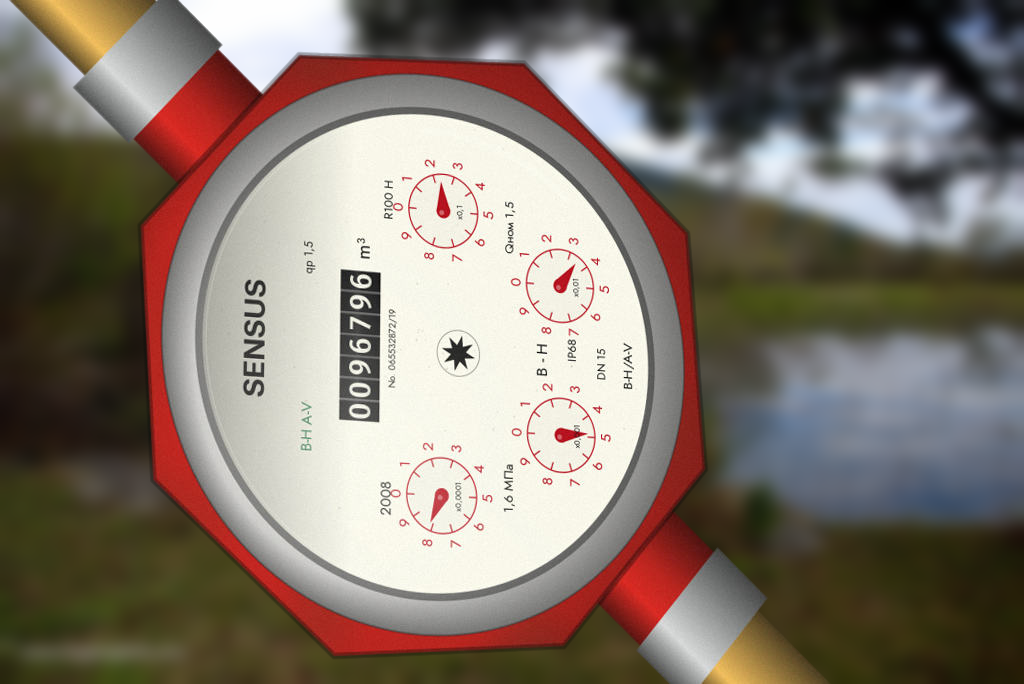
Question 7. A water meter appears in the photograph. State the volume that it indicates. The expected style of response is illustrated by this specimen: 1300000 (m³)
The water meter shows 96796.2348 (m³)
